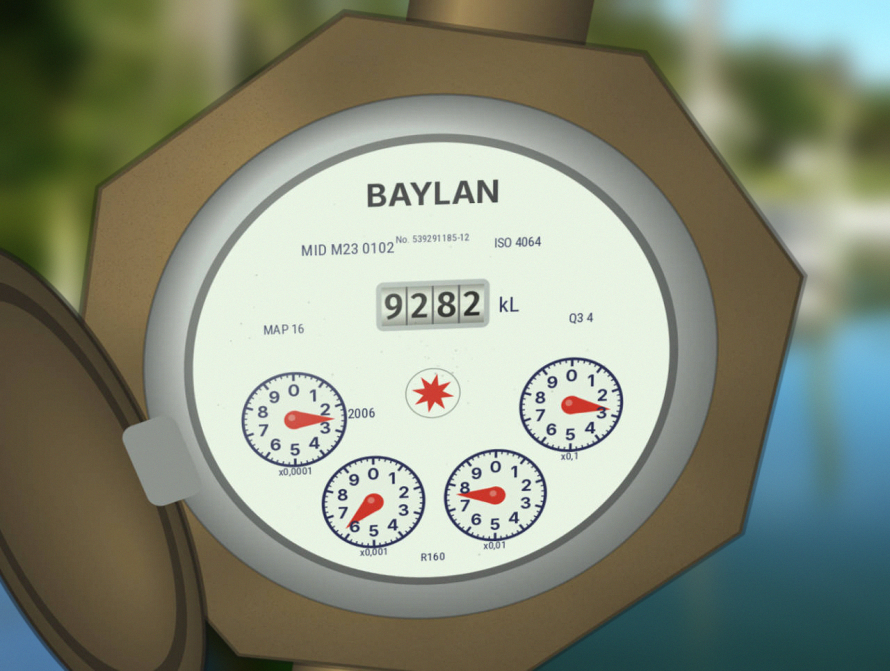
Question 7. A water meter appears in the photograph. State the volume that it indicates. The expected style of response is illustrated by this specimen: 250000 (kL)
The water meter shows 9282.2762 (kL)
